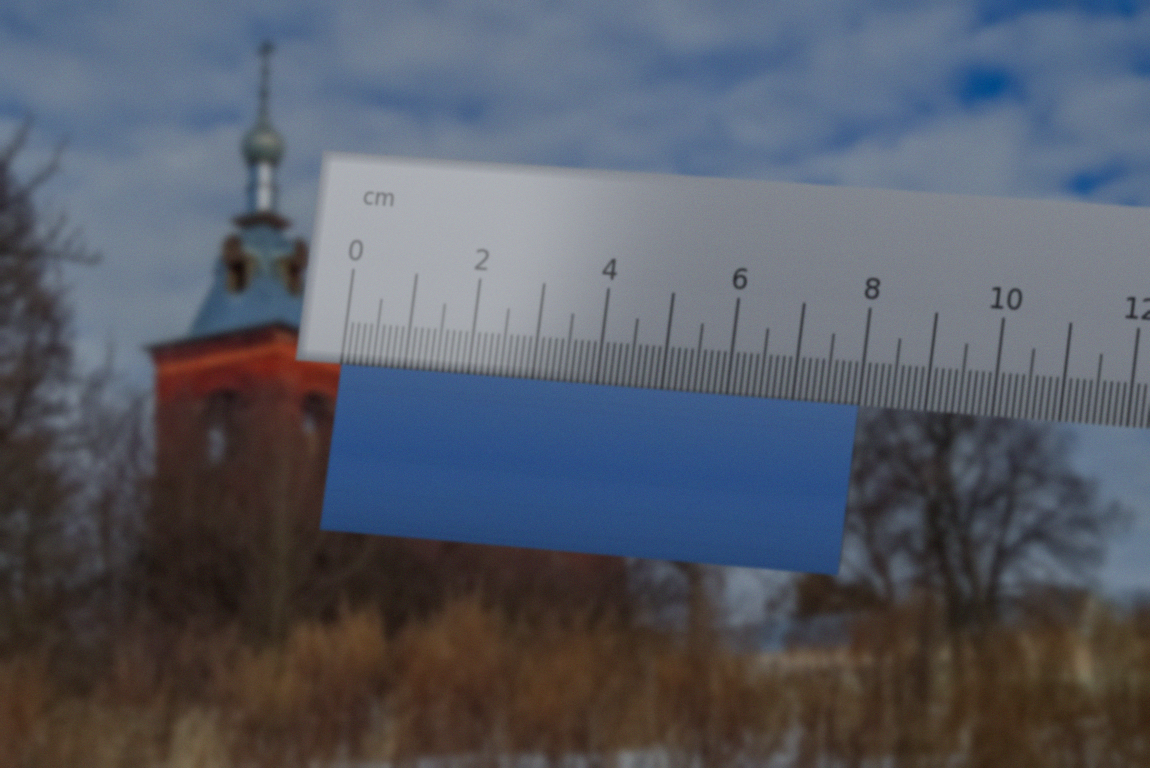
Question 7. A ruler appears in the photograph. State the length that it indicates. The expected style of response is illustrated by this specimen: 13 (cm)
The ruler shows 8 (cm)
